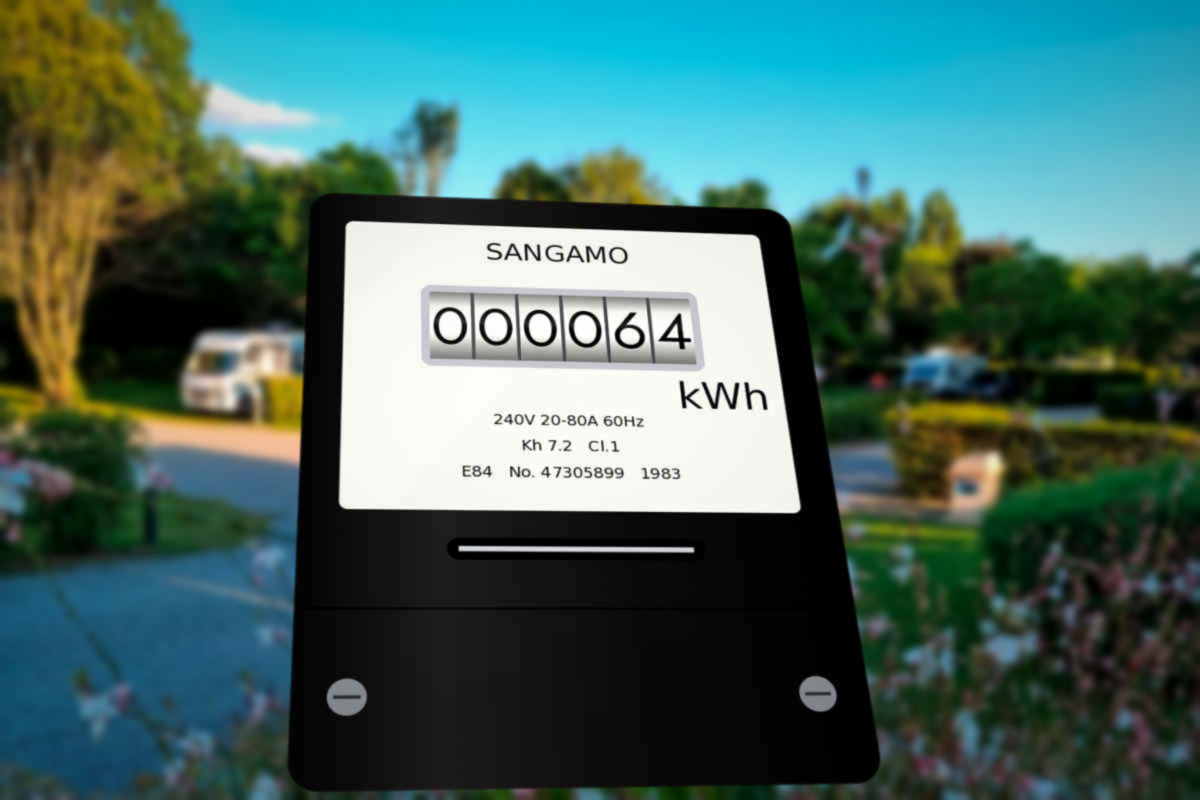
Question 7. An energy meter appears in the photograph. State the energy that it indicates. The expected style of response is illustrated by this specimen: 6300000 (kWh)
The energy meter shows 64 (kWh)
